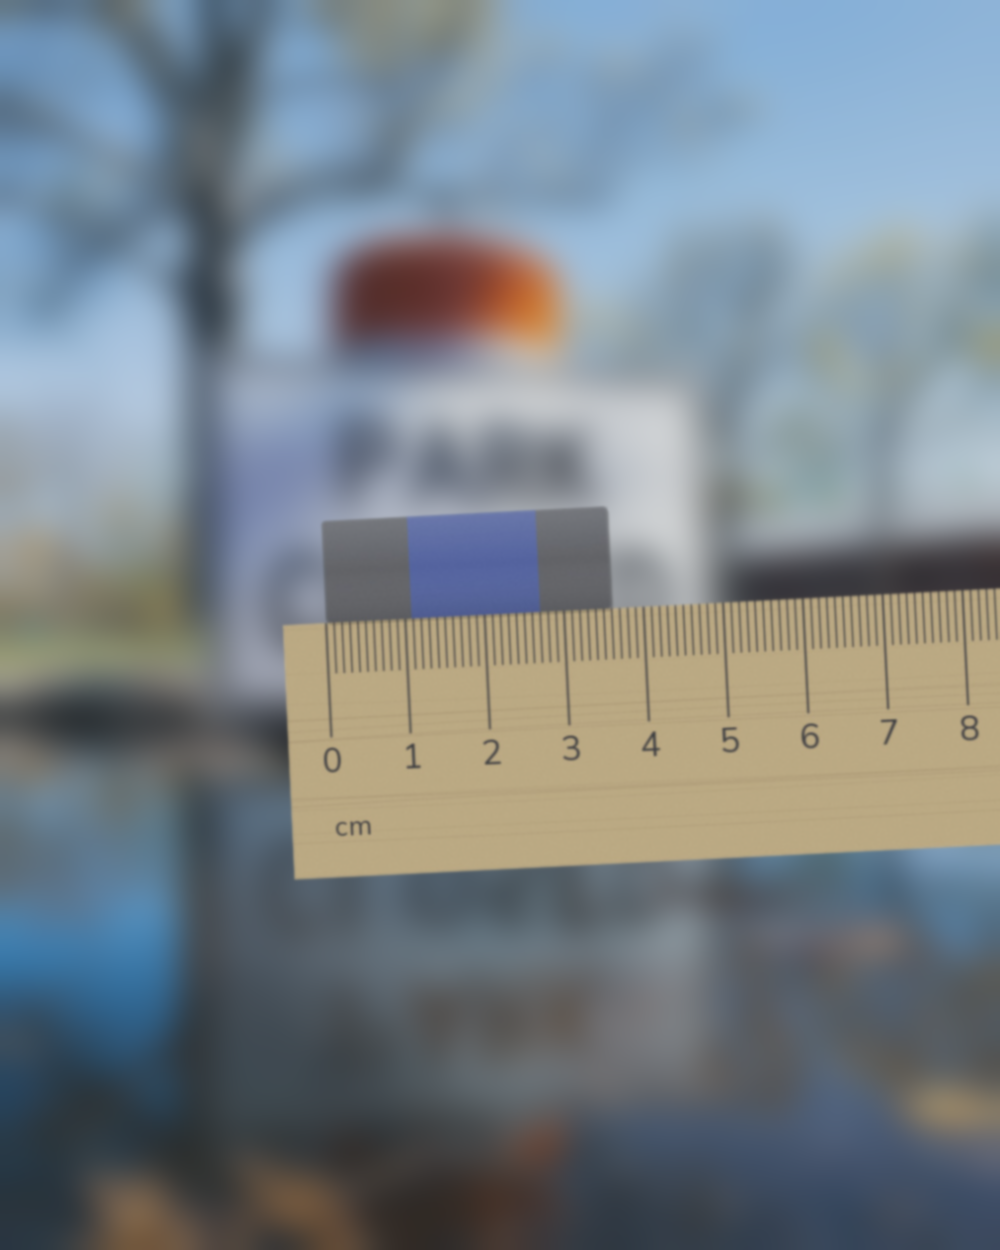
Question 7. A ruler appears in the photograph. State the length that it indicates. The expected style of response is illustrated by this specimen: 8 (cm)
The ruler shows 3.6 (cm)
